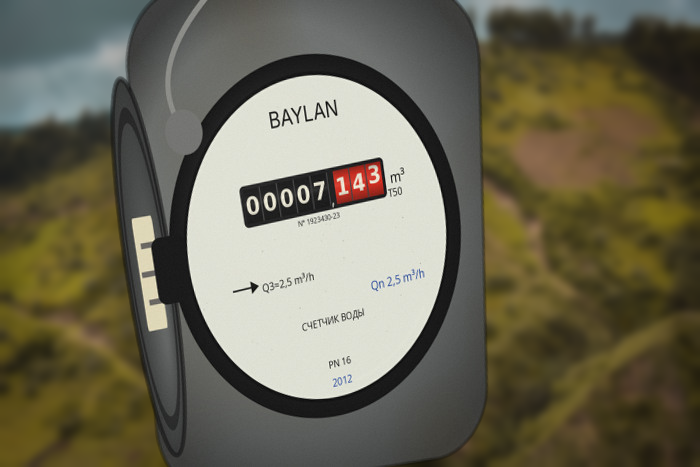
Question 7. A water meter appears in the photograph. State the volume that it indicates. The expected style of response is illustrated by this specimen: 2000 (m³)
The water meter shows 7.143 (m³)
